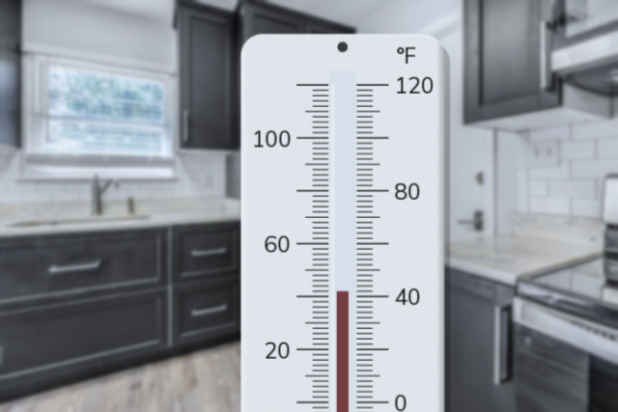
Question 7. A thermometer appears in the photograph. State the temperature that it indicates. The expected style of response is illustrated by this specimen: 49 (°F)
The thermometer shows 42 (°F)
